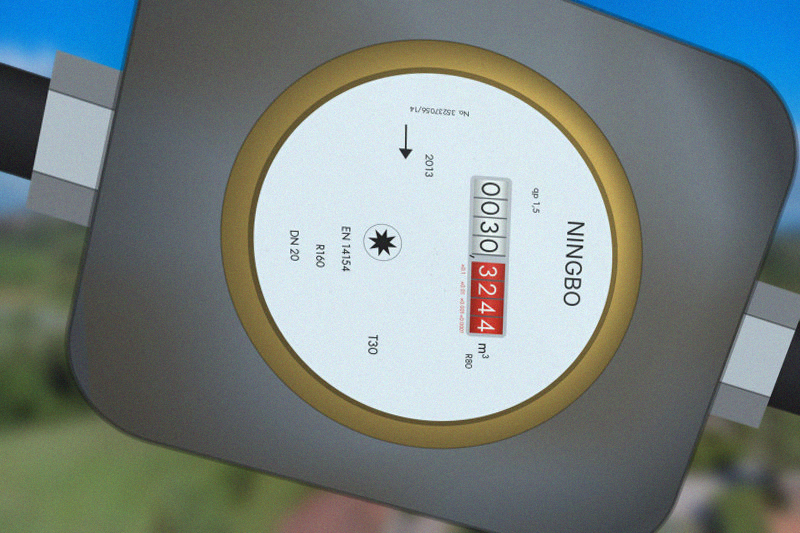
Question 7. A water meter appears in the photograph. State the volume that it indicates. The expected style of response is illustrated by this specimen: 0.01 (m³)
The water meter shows 30.3244 (m³)
